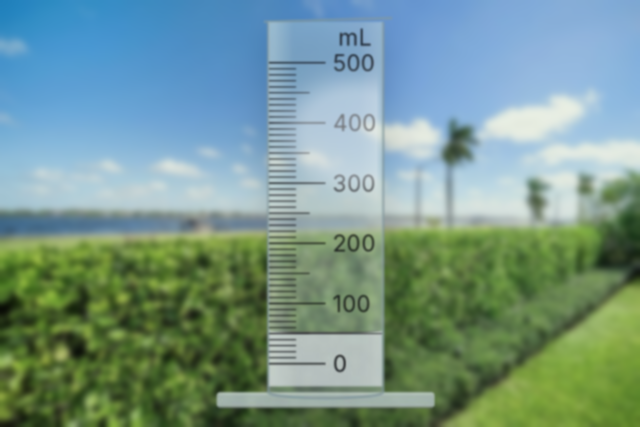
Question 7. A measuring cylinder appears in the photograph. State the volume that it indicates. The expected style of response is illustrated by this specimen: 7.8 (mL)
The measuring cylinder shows 50 (mL)
